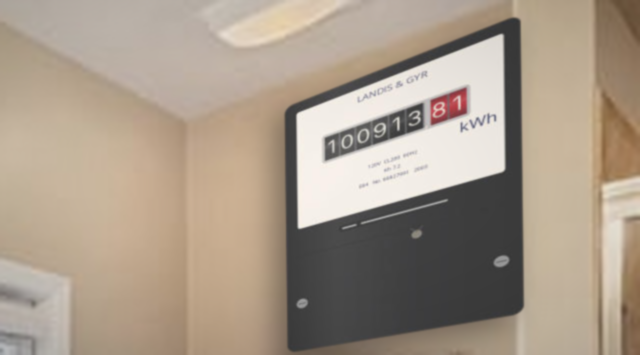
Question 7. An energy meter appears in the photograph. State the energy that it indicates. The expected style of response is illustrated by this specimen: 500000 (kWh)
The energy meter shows 100913.81 (kWh)
